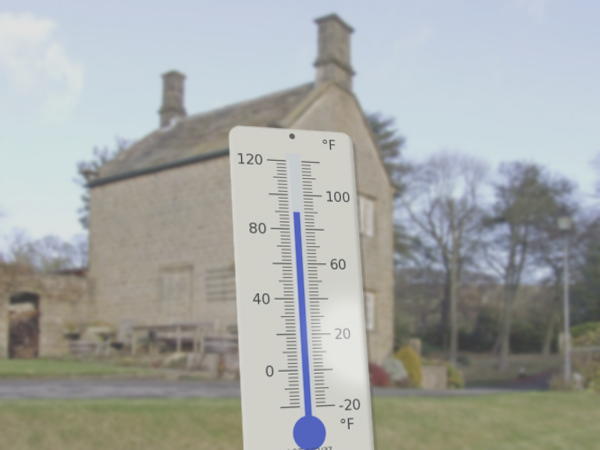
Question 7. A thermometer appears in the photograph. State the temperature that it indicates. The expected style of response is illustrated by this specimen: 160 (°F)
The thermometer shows 90 (°F)
